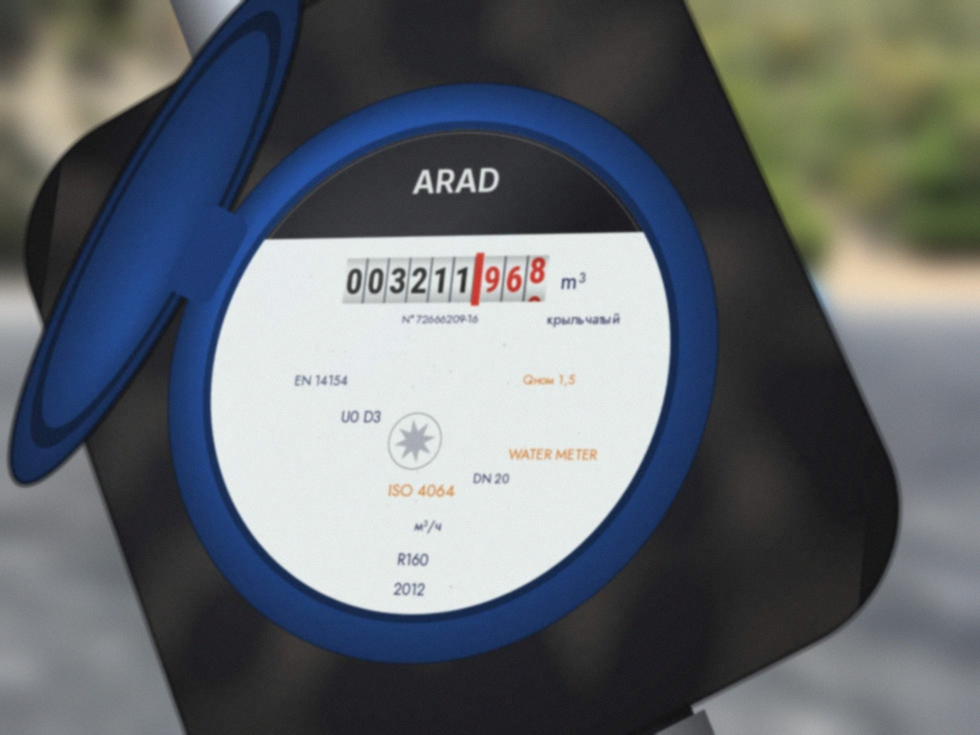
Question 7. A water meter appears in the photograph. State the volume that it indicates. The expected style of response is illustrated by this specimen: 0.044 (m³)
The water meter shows 3211.968 (m³)
